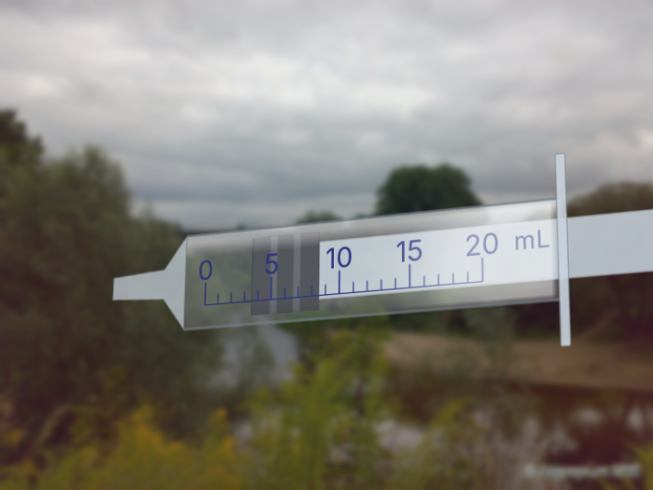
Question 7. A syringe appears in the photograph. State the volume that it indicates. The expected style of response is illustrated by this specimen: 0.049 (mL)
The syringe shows 3.5 (mL)
